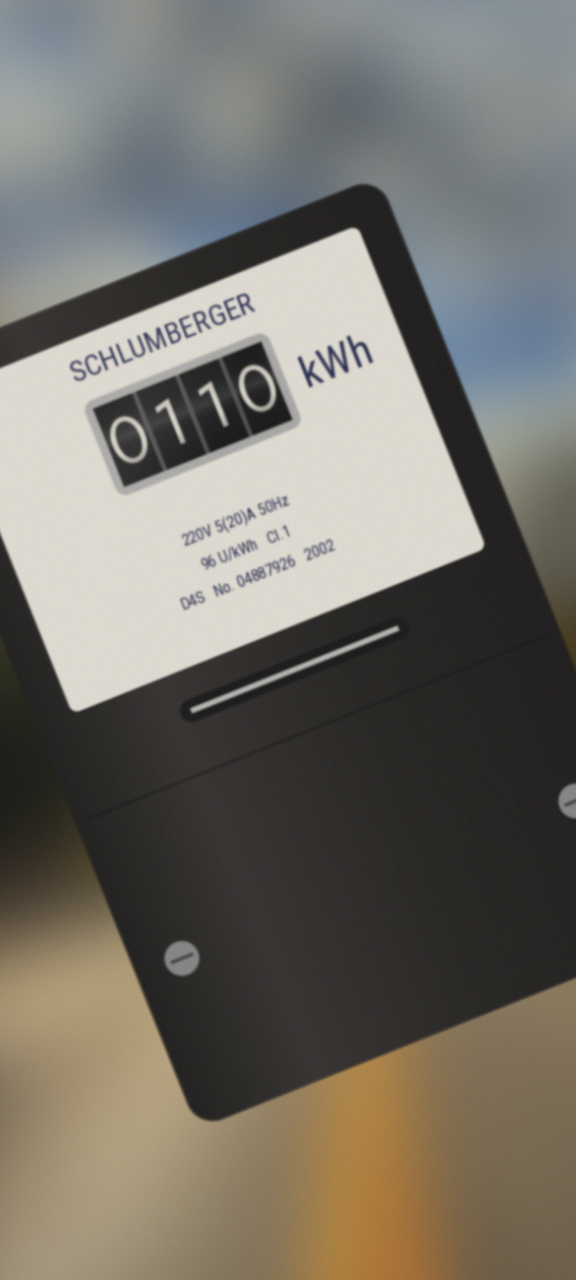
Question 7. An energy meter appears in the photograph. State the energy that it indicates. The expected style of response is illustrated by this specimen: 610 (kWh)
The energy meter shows 110 (kWh)
